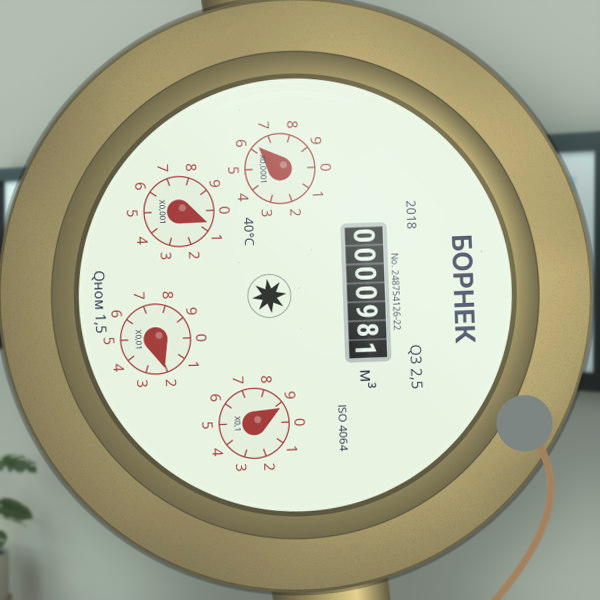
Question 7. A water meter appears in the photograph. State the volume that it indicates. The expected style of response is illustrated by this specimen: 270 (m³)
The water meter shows 980.9206 (m³)
